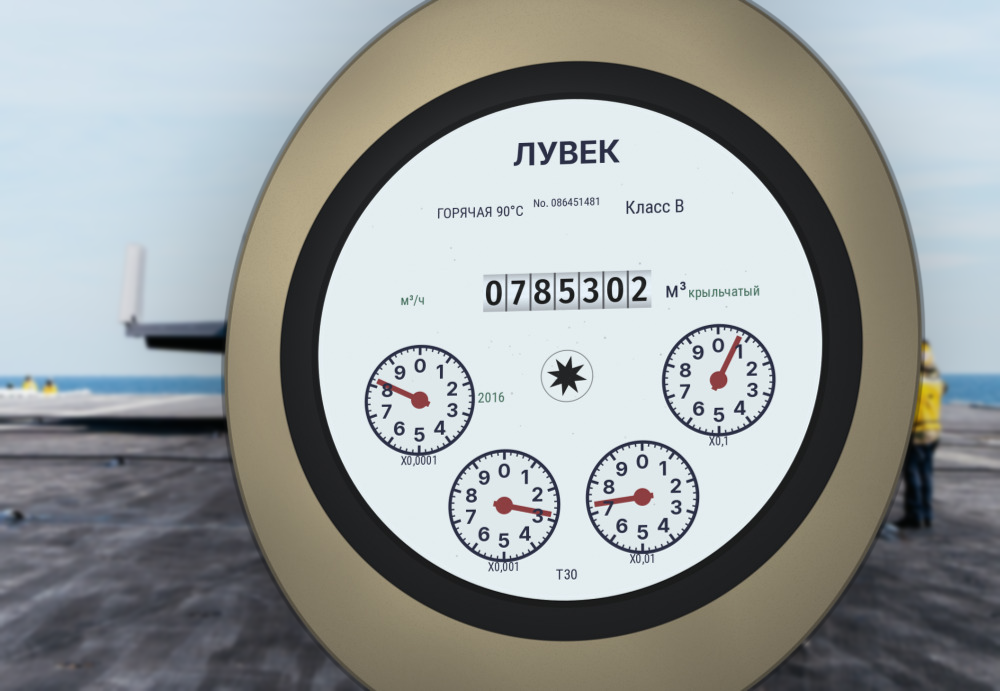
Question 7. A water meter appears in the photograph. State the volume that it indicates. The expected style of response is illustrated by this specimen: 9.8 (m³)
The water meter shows 785302.0728 (m³)
